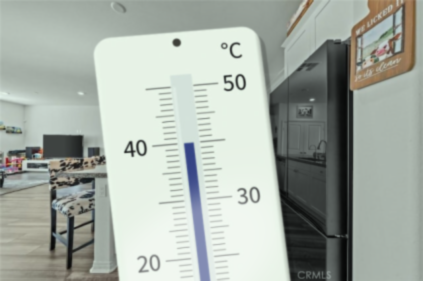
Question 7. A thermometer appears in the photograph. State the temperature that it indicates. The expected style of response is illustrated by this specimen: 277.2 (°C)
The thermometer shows 40 (°C)
